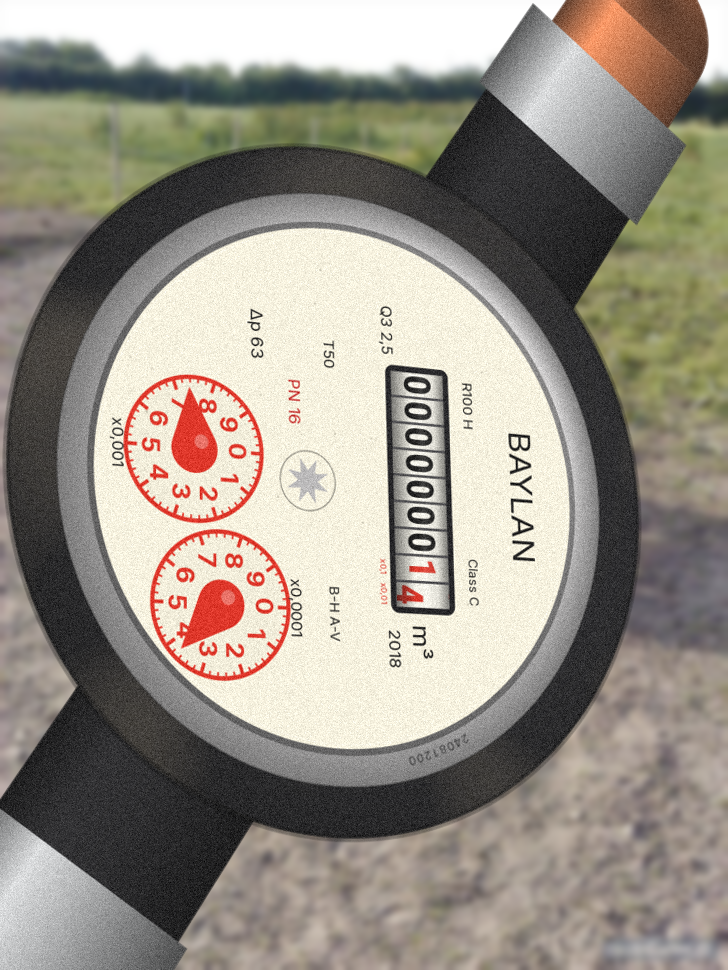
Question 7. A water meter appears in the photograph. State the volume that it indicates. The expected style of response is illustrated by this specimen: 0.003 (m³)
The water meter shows 0.1373 (m³)
